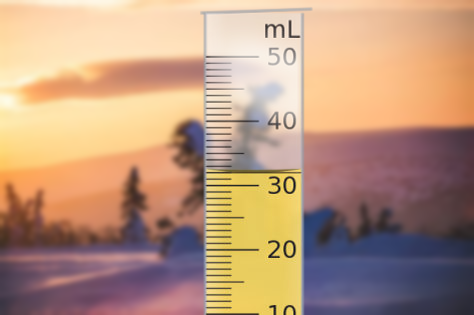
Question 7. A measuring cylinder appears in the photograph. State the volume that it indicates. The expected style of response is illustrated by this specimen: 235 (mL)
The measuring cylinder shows 32 (mL)
